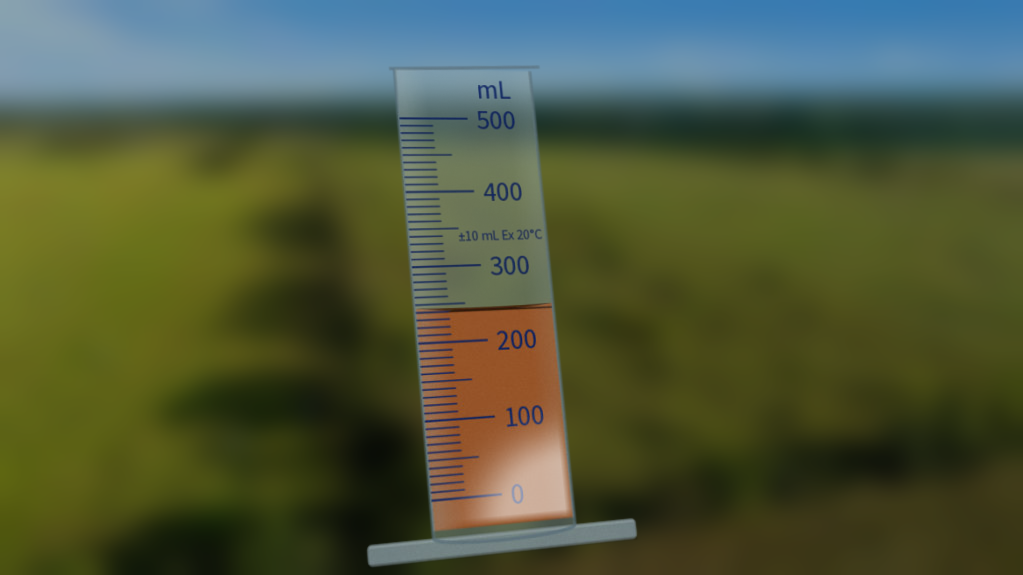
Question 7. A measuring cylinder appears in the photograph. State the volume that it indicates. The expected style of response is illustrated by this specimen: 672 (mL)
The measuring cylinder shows 240 (mL)
